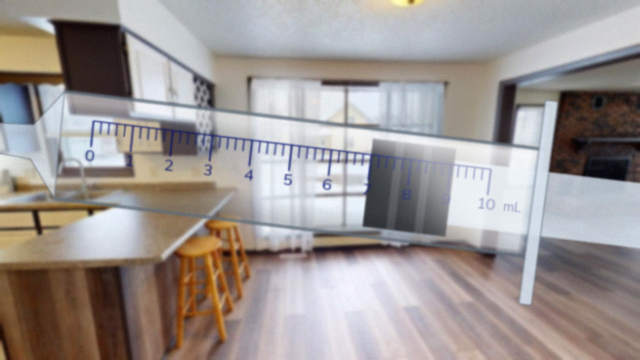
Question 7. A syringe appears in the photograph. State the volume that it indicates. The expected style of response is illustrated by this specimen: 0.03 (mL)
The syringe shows 7 (mL)
